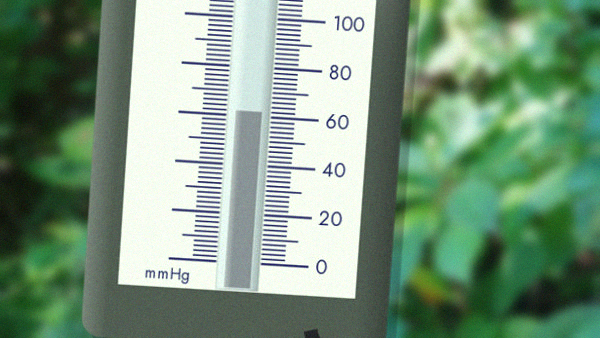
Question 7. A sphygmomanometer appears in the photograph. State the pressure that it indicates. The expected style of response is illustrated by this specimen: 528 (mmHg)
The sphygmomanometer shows 62 (mmHg)
